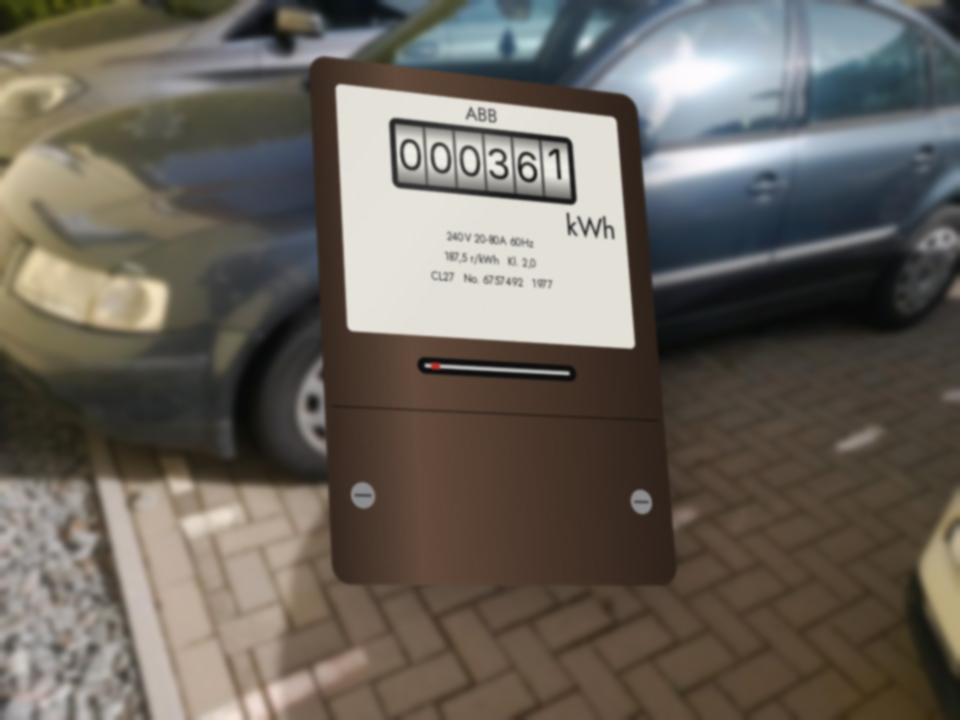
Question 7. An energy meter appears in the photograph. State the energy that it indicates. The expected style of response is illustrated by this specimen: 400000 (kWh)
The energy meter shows 361 (kWh)
